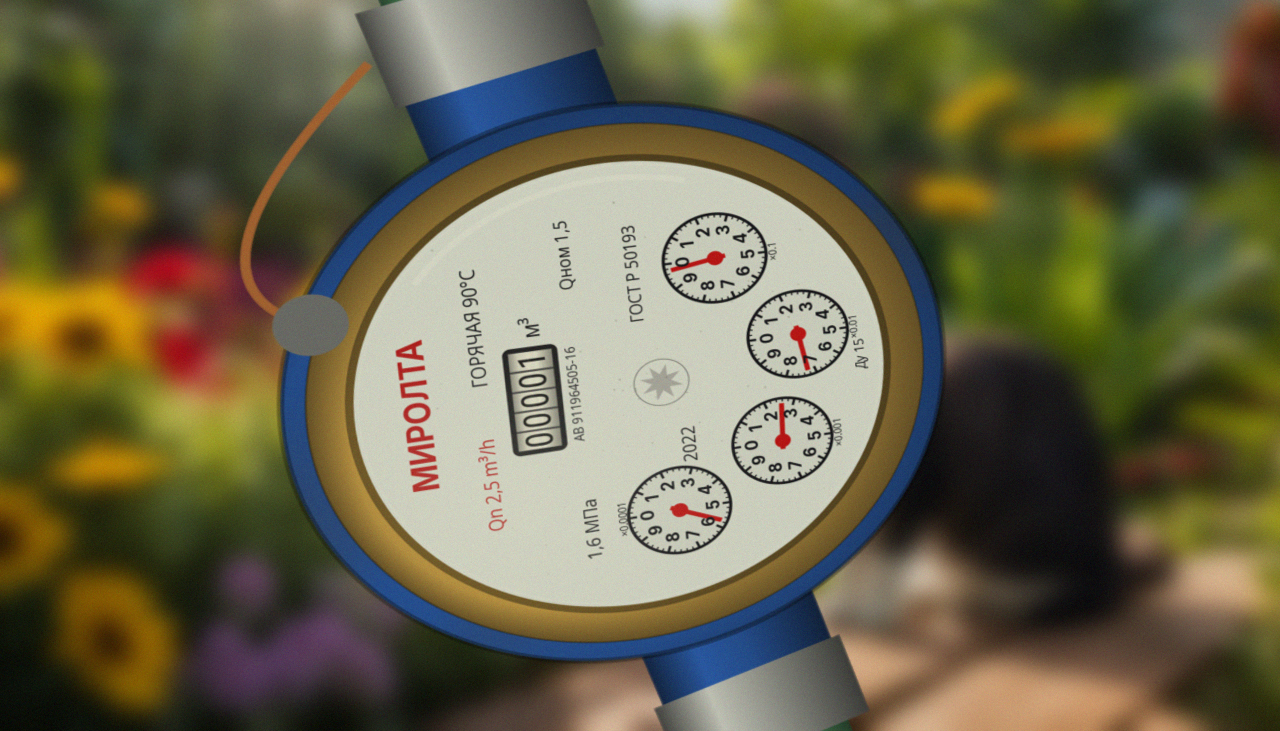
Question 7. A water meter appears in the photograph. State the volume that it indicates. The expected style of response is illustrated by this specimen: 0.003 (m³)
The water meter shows 0.9725 (m³)
